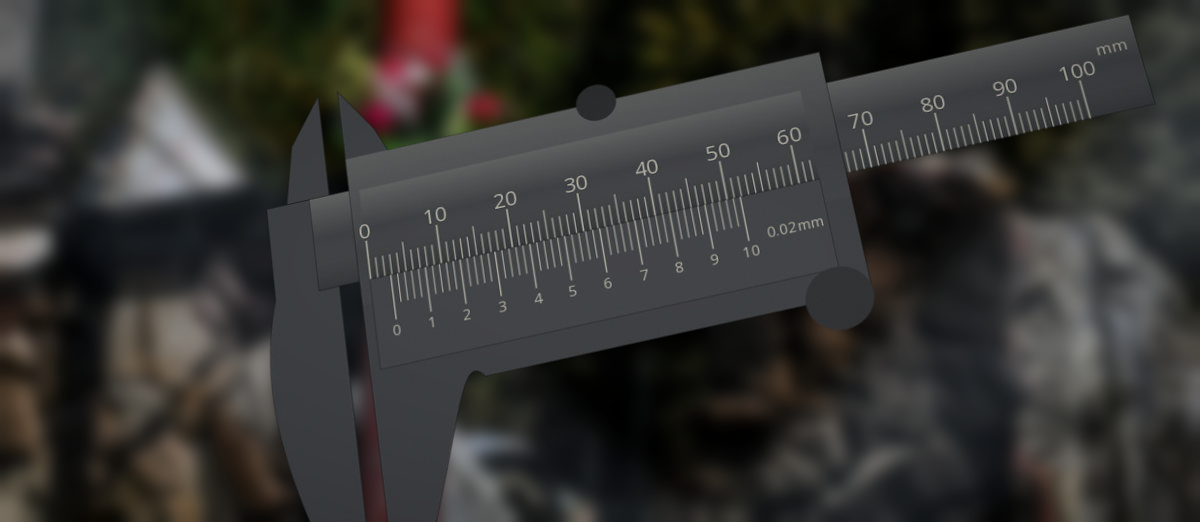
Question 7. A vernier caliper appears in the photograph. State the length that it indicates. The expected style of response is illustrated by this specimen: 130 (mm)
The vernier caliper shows 2.8 (mm)
